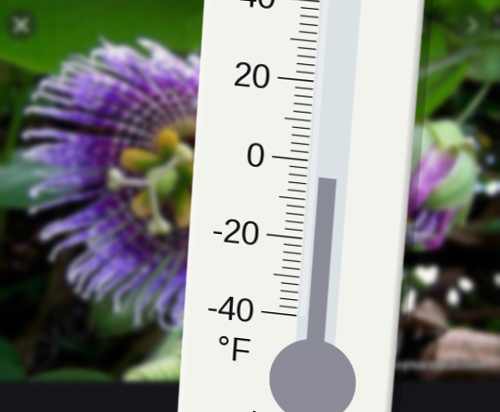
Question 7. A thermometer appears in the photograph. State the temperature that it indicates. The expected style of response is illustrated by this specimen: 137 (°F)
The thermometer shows -4 (°F)
